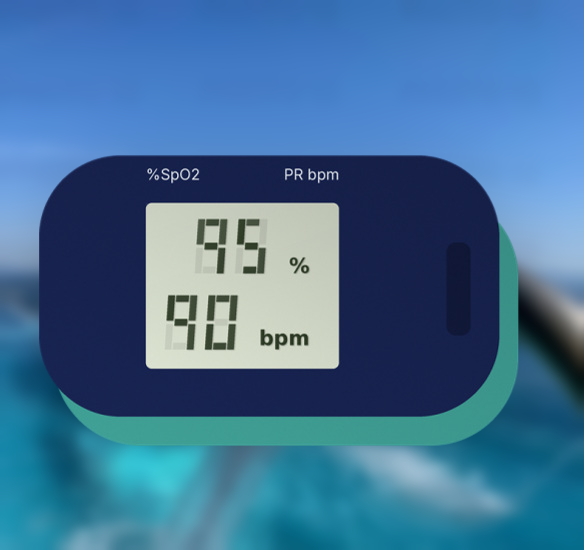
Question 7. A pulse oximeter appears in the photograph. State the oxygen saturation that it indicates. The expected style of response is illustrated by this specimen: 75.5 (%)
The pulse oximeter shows 95 (%)
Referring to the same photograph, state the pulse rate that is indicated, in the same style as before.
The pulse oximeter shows 90 (bpm)
